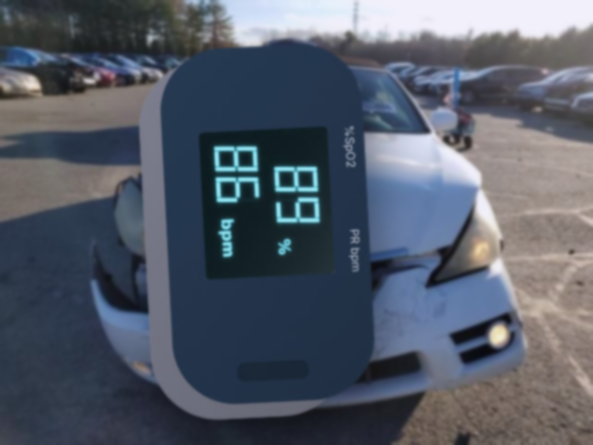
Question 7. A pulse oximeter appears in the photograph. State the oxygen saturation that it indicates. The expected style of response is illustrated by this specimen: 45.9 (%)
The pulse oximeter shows 89 (%)
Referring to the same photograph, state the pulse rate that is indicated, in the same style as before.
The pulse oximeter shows 86 (bpm)
